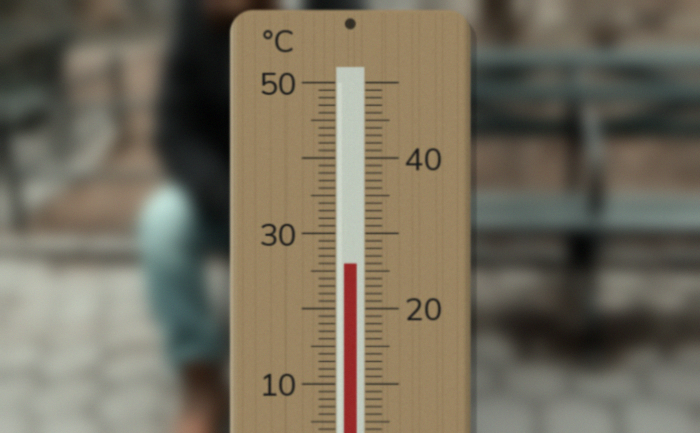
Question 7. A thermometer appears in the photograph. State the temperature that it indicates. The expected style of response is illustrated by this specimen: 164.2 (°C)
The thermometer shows 26 (°C)
